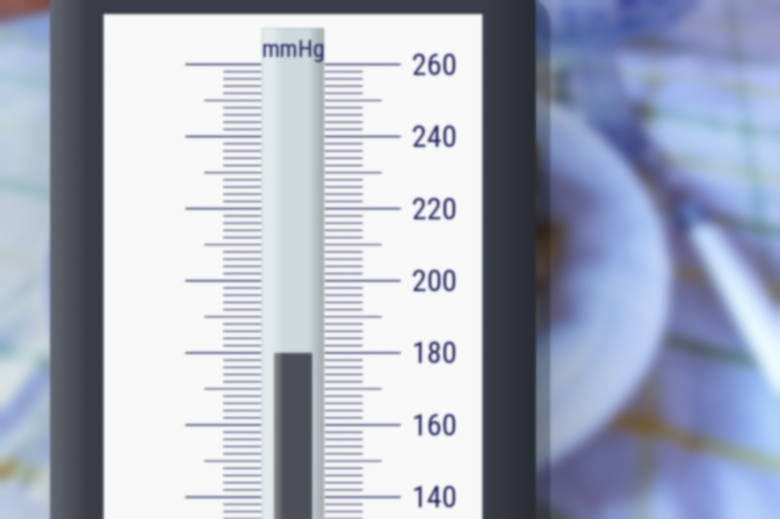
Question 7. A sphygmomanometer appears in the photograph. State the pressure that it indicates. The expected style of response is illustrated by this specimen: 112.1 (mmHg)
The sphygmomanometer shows 180 (mmHg)
